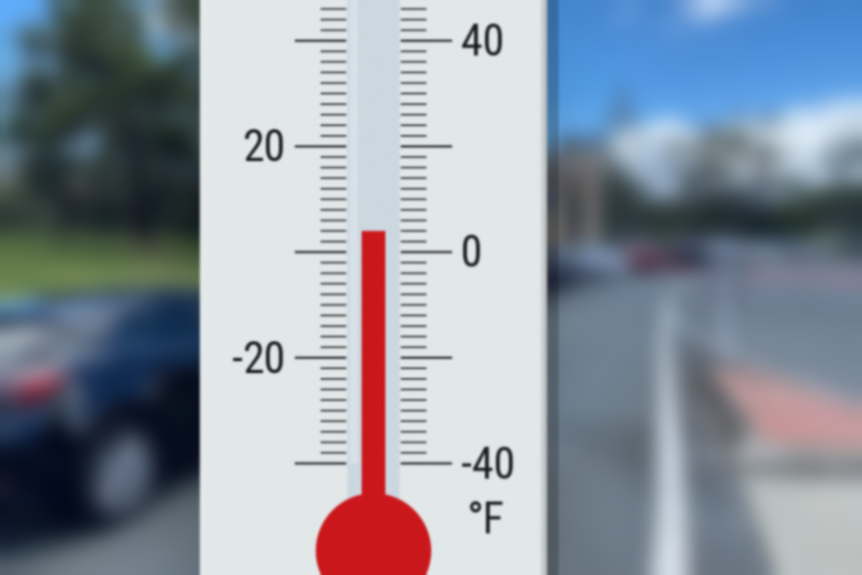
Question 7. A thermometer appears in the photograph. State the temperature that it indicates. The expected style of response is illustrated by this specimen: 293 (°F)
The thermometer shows 4 (°F)
